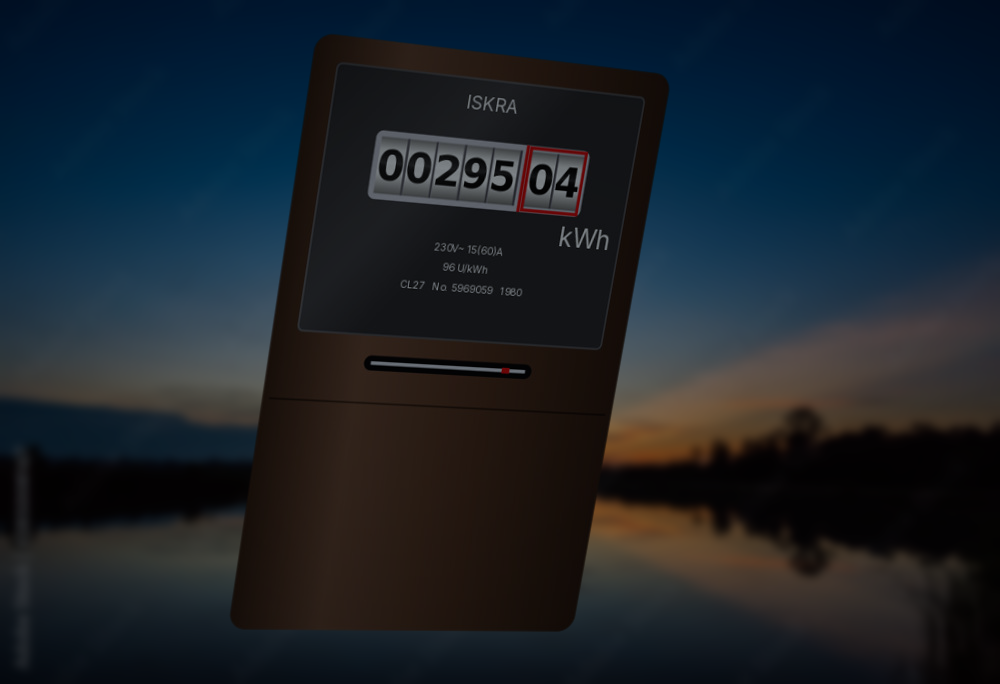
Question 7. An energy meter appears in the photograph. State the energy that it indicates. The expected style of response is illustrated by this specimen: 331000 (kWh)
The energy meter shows 295.04 (kWh)
